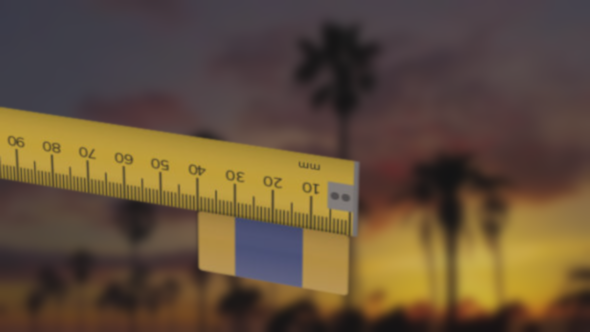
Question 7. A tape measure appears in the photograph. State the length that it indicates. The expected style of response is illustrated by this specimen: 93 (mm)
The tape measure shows 40 (mm)
